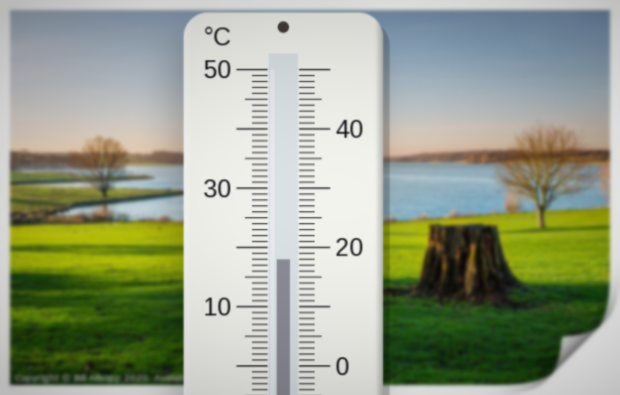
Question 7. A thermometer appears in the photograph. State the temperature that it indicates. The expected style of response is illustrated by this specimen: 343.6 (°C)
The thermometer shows 18 (°C)
